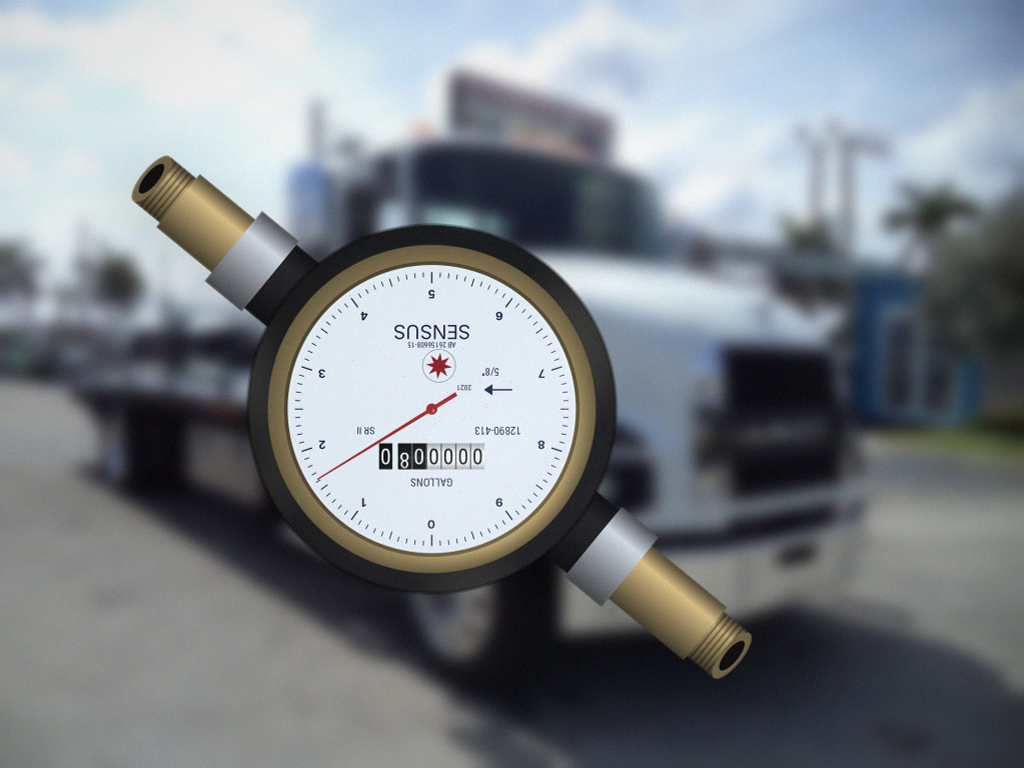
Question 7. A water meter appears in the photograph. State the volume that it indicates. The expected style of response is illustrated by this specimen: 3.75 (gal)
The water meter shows 81.6 (gal)
